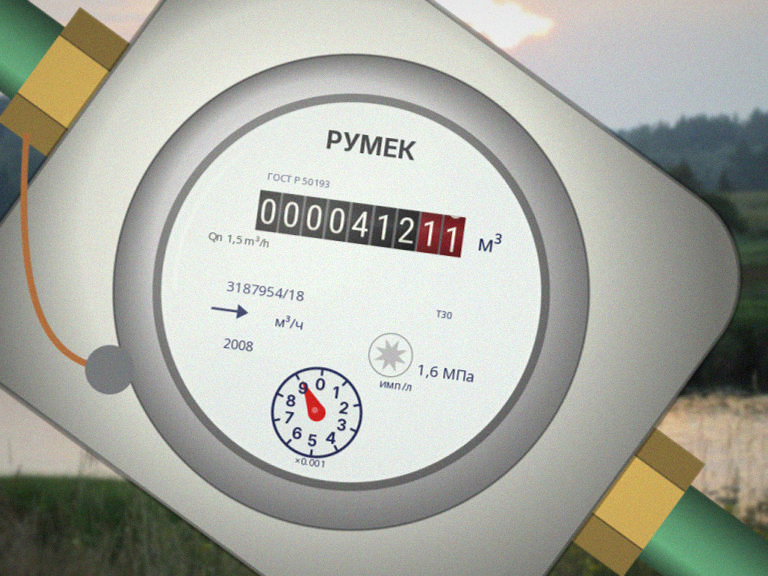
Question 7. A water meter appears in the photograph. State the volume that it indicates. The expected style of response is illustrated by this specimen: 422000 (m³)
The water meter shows 412.109 (m³)
